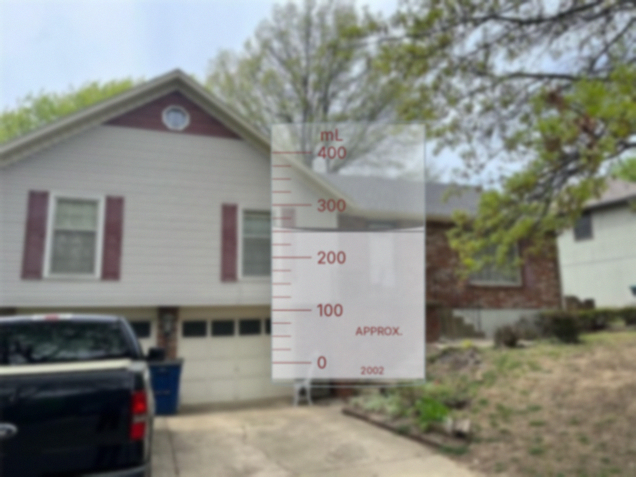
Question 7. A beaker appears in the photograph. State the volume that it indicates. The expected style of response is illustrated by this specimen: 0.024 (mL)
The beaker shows 250 (mL)
